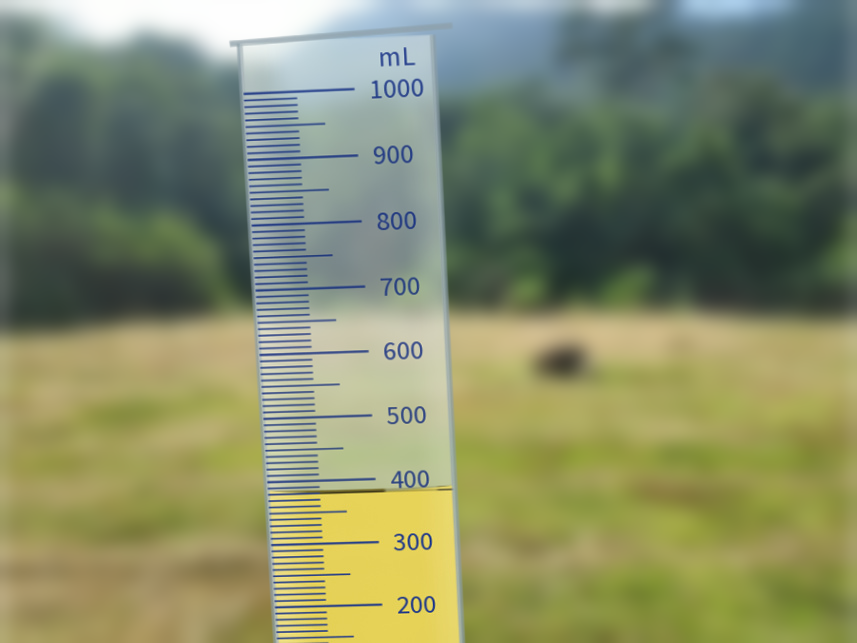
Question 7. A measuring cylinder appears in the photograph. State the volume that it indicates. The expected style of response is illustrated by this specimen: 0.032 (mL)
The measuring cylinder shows 380 (mL)
